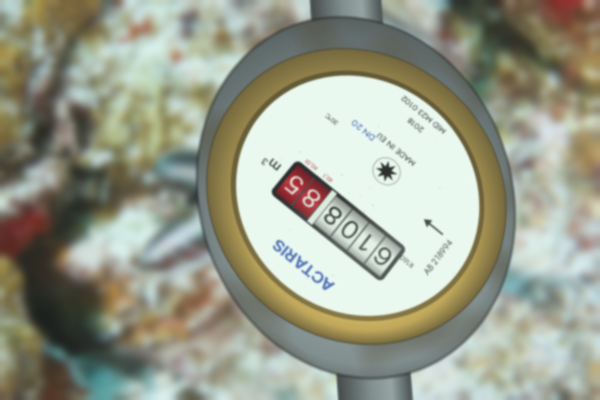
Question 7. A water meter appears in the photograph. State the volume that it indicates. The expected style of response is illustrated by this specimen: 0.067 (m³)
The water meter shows 6108.85 (m³)
